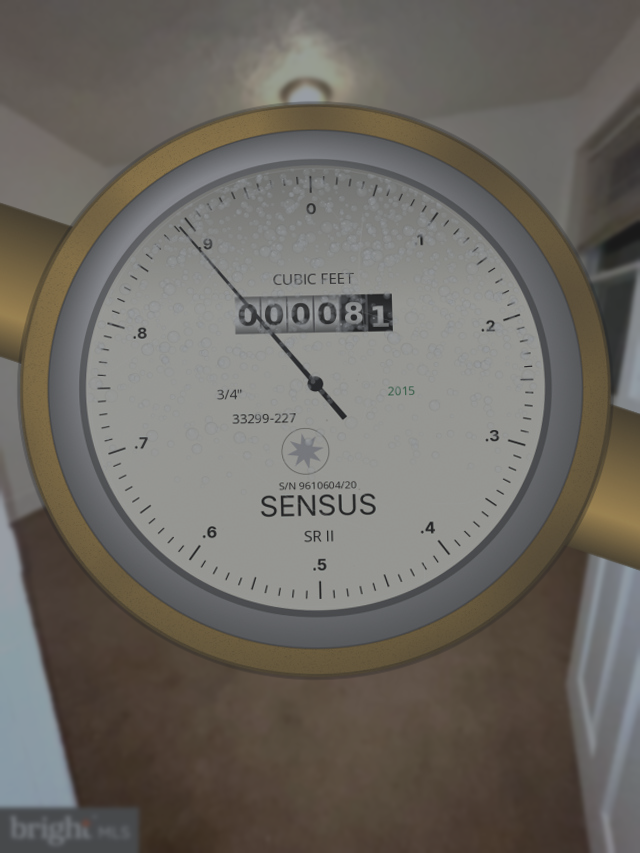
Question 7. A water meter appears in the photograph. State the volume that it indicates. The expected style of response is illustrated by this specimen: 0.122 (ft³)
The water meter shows 80.89 (ft³)
